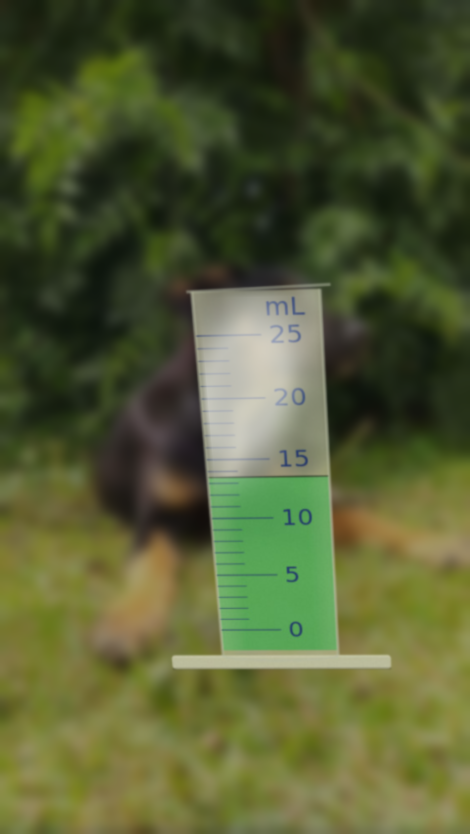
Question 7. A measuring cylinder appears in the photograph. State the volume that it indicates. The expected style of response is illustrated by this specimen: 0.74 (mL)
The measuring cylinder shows 13.5 (mL)
